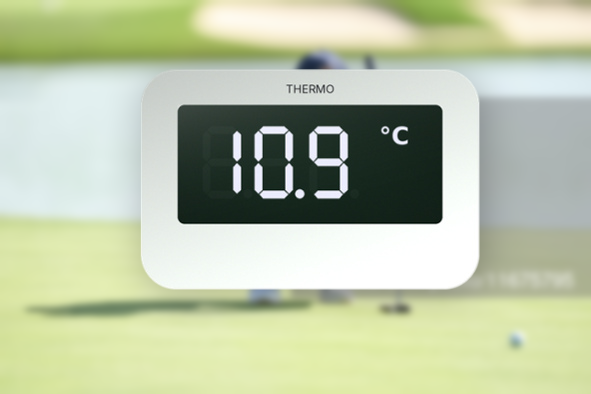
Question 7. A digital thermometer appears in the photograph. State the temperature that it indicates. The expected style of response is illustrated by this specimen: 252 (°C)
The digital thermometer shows 10.9 (°C)
